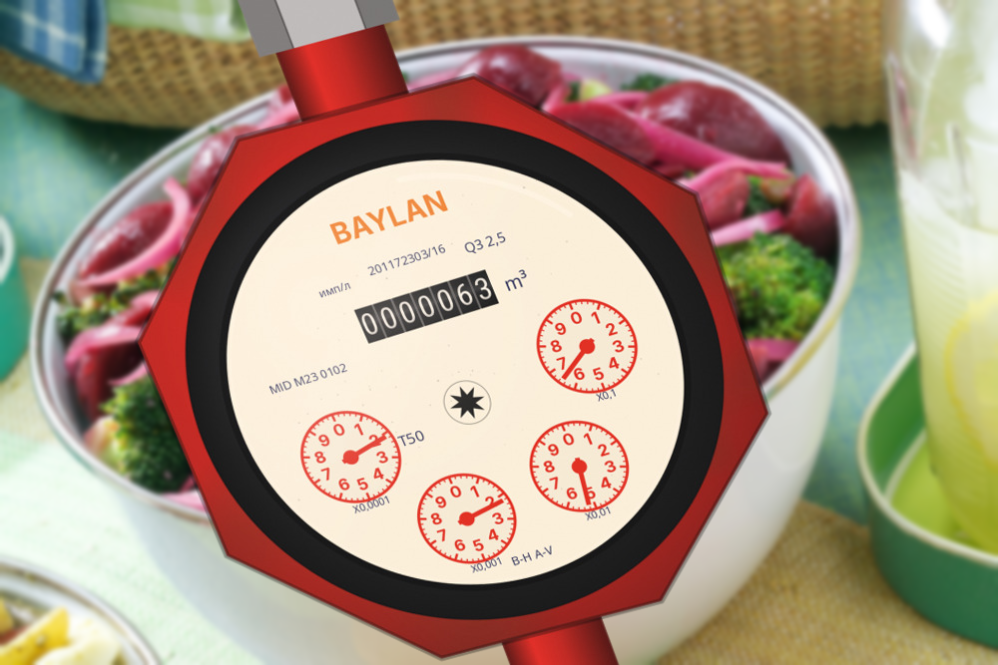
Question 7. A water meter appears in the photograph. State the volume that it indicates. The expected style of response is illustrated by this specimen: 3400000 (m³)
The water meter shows 63.6522 (m³)
